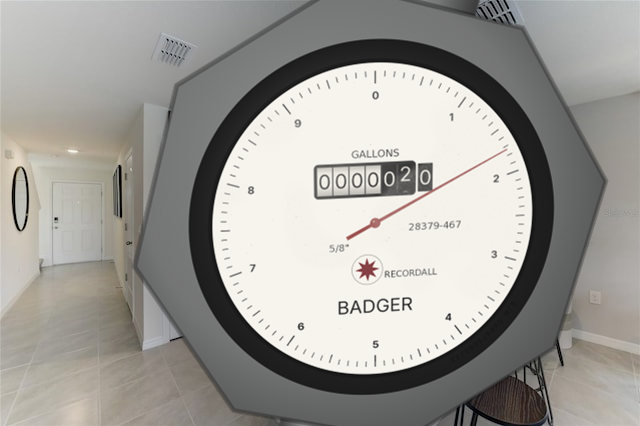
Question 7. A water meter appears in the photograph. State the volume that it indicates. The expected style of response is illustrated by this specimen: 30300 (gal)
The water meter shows 21.7 (gal)
